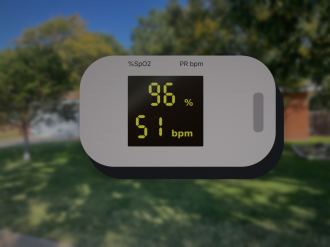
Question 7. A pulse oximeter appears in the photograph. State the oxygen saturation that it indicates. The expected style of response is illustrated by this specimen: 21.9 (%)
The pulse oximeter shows 96 (%)
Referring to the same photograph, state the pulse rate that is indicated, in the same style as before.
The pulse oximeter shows 51 (bpm)
